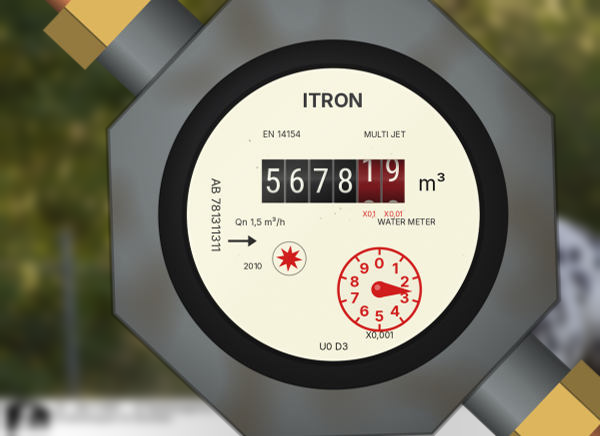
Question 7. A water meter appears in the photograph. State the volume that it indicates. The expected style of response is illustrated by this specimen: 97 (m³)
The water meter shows 5678.192 (m³)
